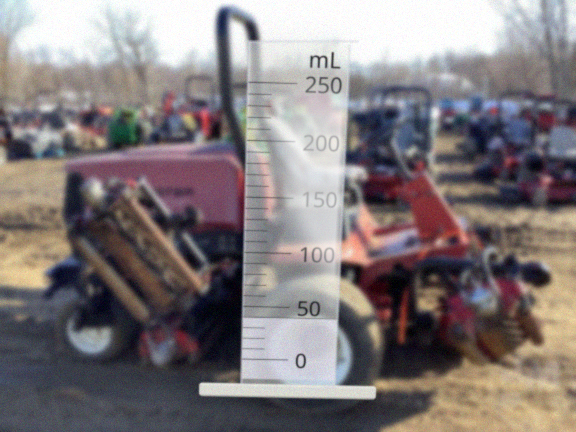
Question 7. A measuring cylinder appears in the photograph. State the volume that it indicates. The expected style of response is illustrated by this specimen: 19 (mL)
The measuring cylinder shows 40 (mL)
